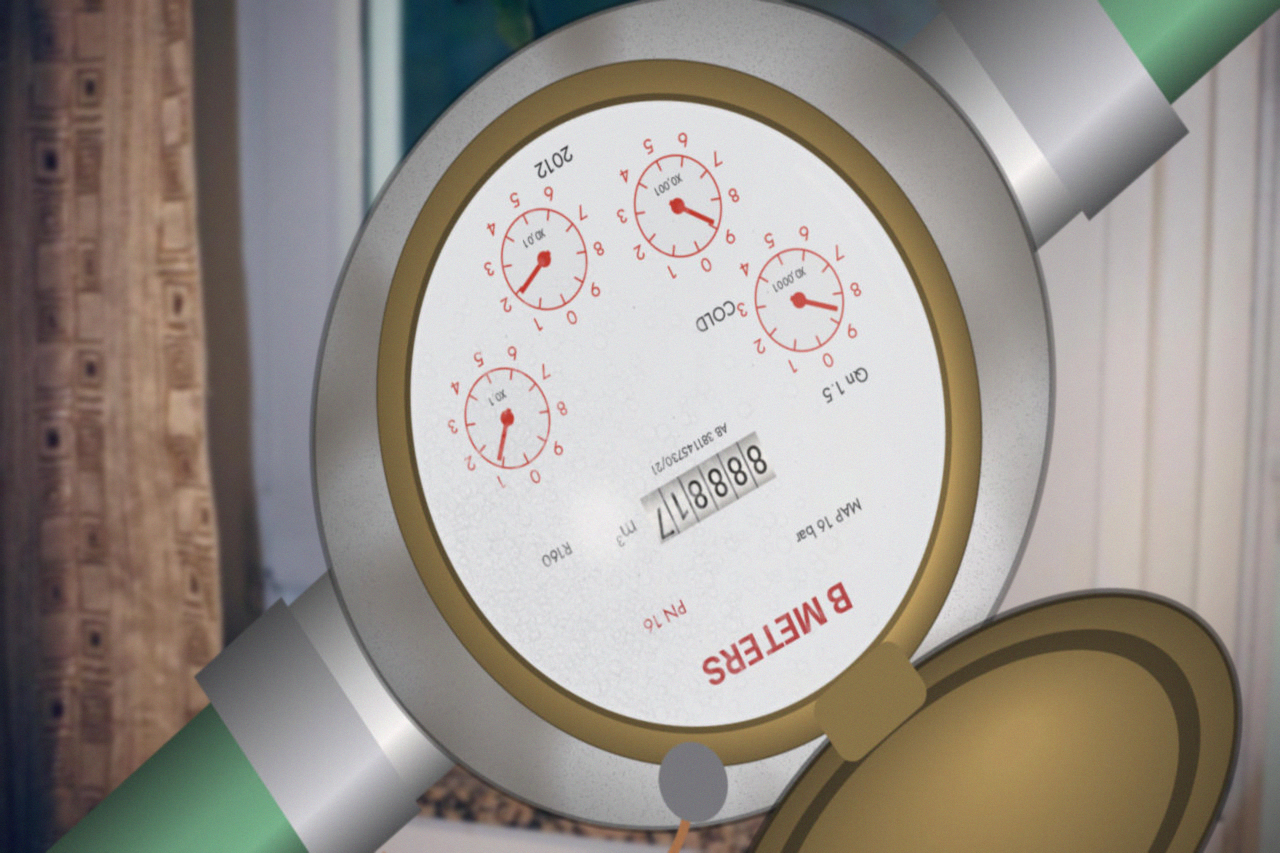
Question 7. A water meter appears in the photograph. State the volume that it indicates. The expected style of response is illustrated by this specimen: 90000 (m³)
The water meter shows 888817.1188 (m³)
